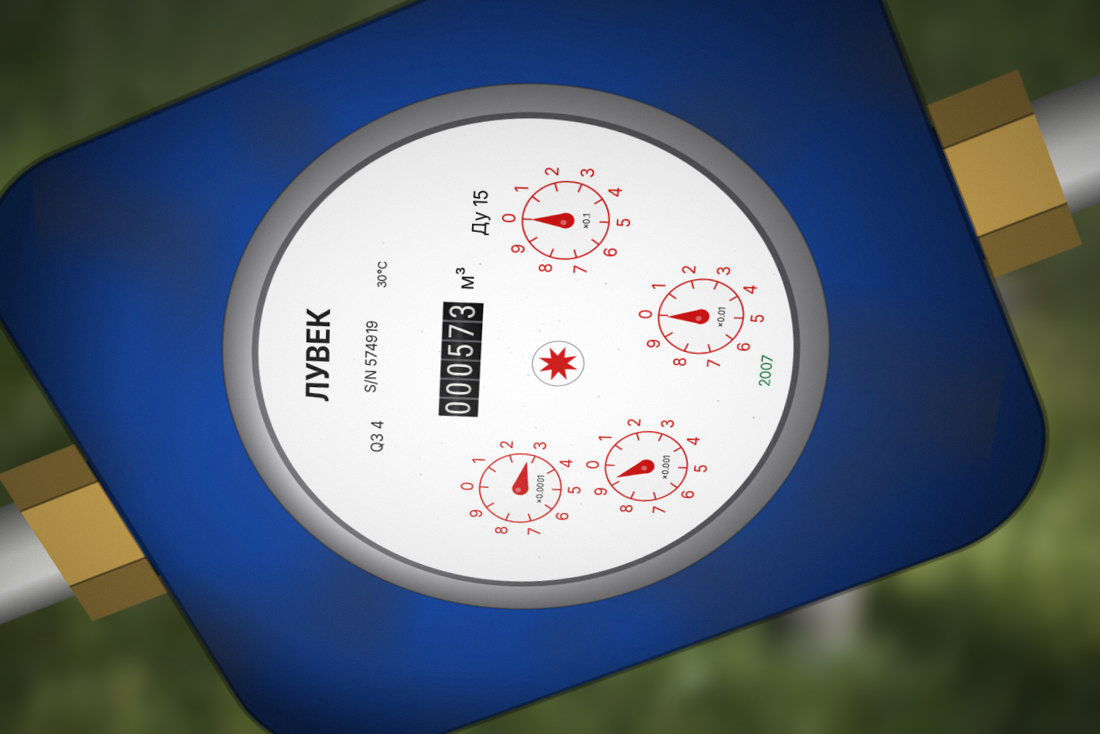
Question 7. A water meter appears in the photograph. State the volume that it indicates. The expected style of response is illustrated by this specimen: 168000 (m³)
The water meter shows 572.9992 (m³)
